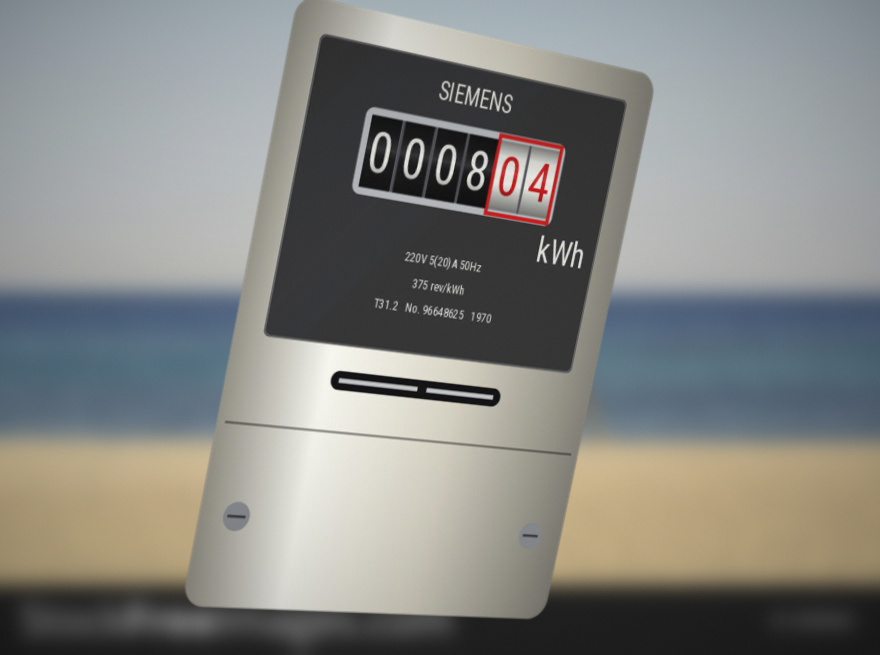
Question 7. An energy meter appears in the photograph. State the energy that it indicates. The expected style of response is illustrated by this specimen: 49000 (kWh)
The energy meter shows 8.04 (kWh)
